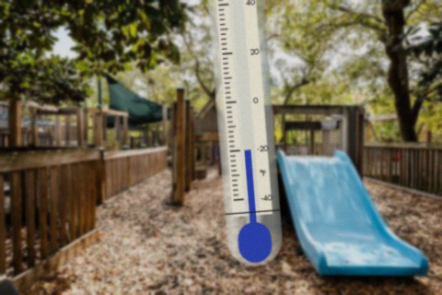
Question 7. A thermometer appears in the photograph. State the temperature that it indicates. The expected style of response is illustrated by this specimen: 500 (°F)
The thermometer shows -20 (°F)
